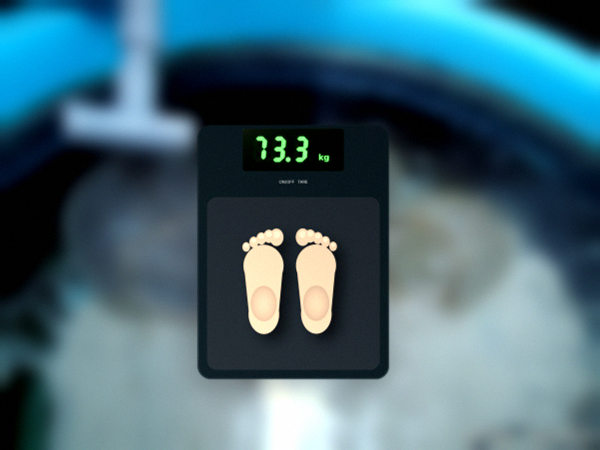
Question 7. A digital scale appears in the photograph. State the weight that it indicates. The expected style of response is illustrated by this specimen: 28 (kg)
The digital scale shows 73.3 (kg)
